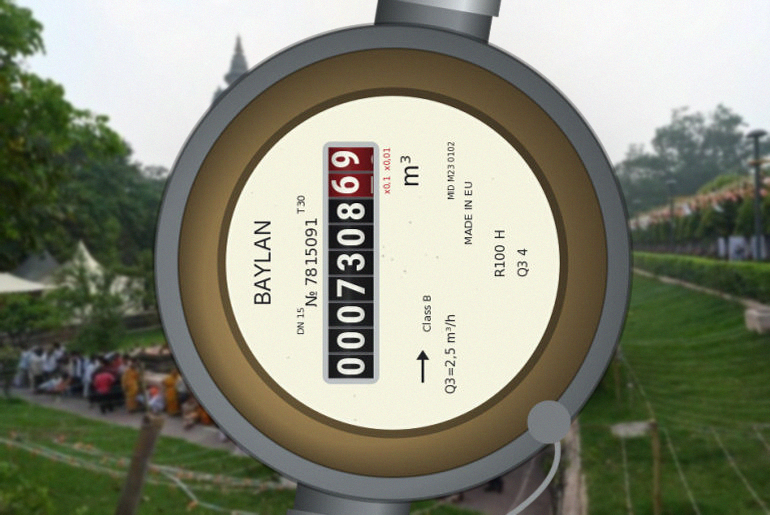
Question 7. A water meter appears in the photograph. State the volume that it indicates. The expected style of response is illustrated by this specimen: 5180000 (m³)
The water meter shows 7308.69 (m³)
